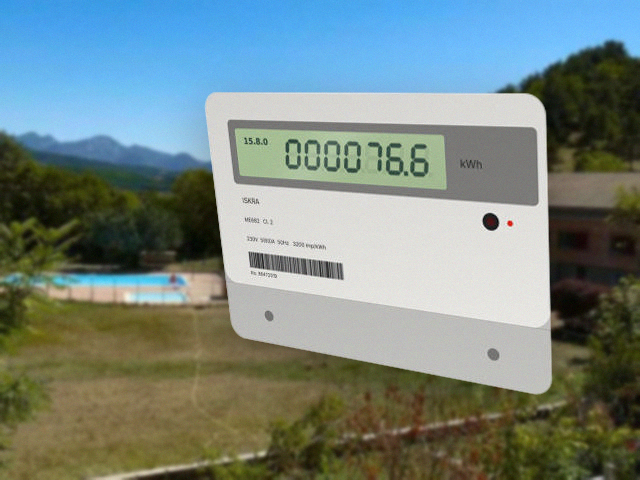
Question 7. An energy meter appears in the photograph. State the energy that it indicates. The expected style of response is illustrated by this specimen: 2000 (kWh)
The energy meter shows 76.6 (kWh)
